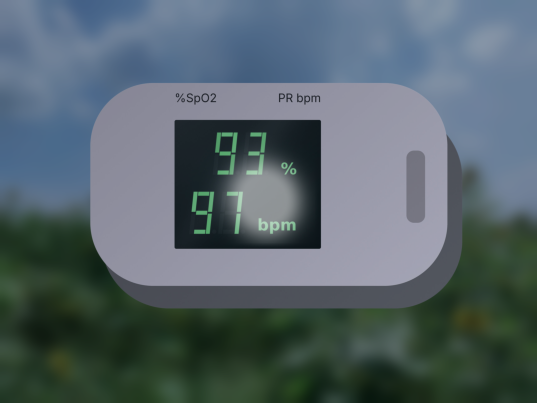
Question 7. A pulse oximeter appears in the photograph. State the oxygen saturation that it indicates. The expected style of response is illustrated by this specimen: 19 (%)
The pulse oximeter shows 93 (%)
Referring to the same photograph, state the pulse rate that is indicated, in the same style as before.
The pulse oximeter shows 97 (bpm)
